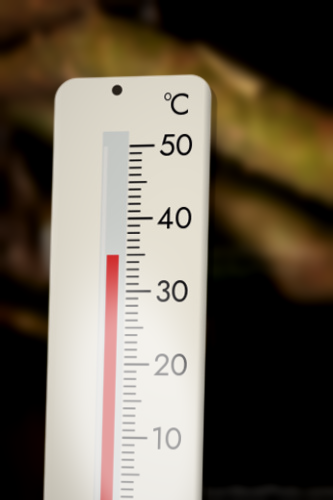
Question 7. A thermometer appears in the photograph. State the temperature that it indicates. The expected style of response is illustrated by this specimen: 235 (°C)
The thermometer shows 35 (°C)
